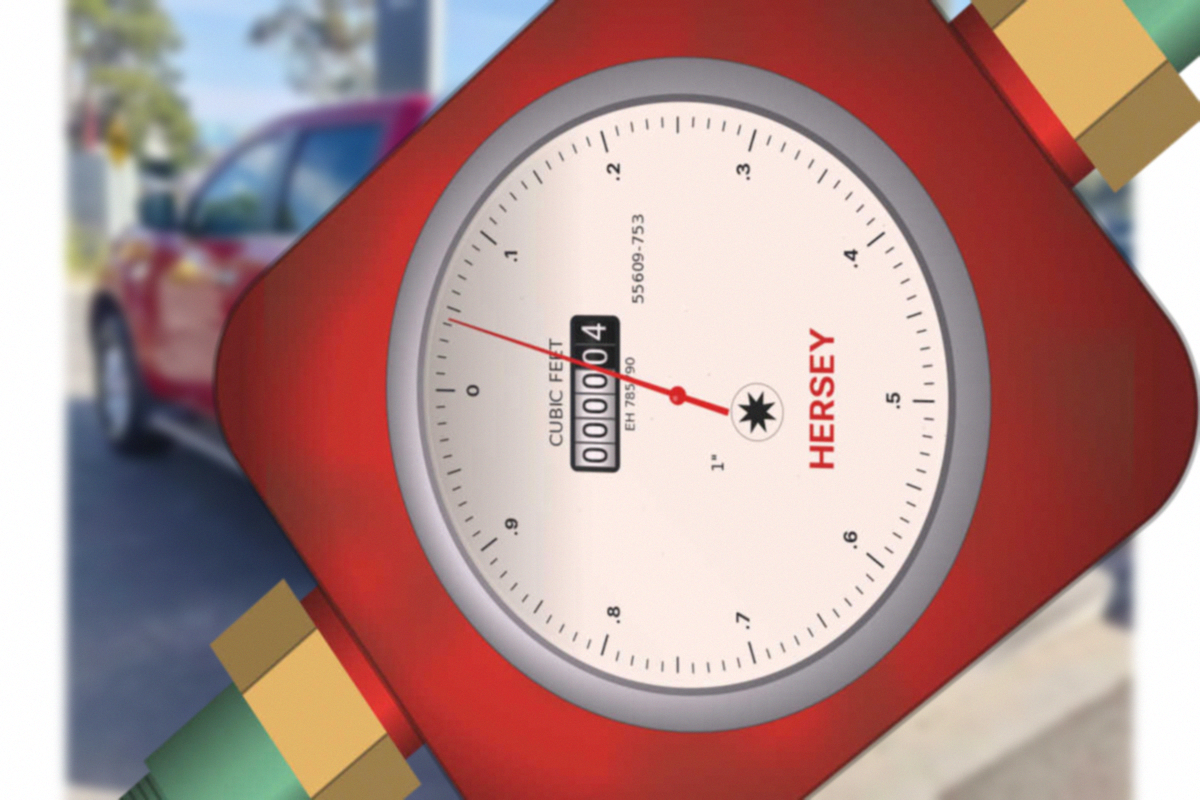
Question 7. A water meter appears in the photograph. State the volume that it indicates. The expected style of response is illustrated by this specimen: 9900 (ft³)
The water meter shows 4.04 (ft³)
